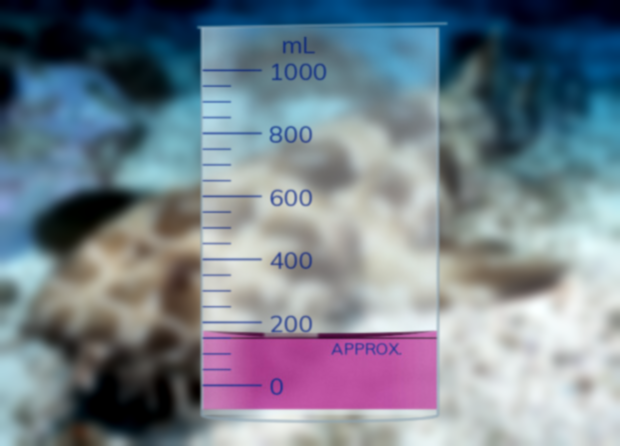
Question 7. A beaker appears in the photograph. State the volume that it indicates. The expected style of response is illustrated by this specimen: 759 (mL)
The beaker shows 150 (mL)
